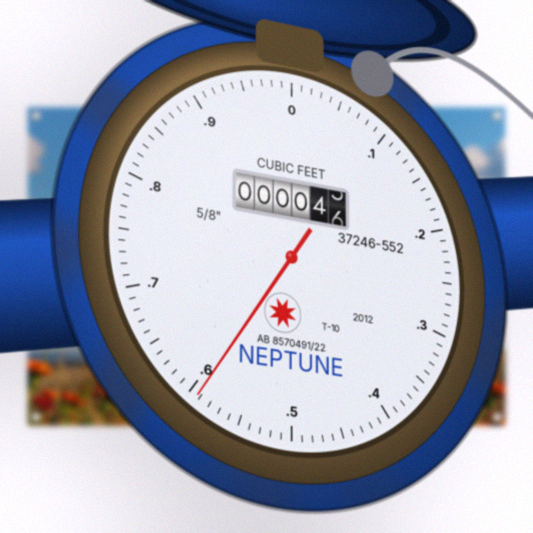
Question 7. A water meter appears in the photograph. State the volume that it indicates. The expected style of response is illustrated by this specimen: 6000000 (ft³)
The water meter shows 45.59 (ft³)
